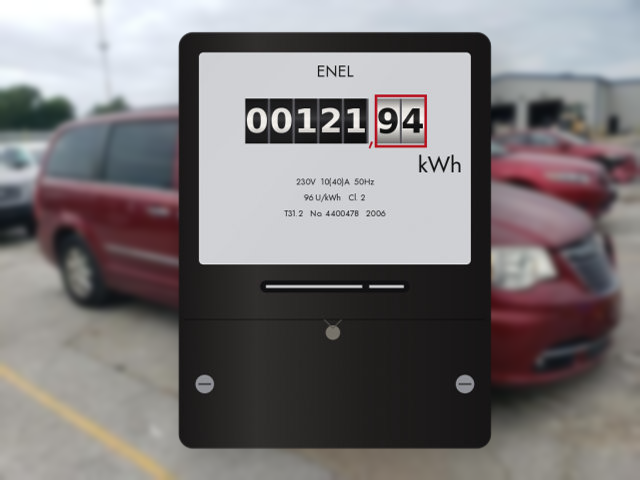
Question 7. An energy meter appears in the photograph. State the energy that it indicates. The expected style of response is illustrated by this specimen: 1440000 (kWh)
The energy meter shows 121.94 (kWh)
